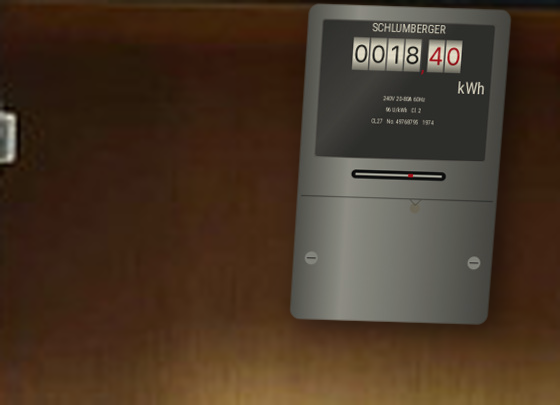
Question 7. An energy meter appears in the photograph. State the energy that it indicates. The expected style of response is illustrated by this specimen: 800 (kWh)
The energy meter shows 18.40 (kWh)
